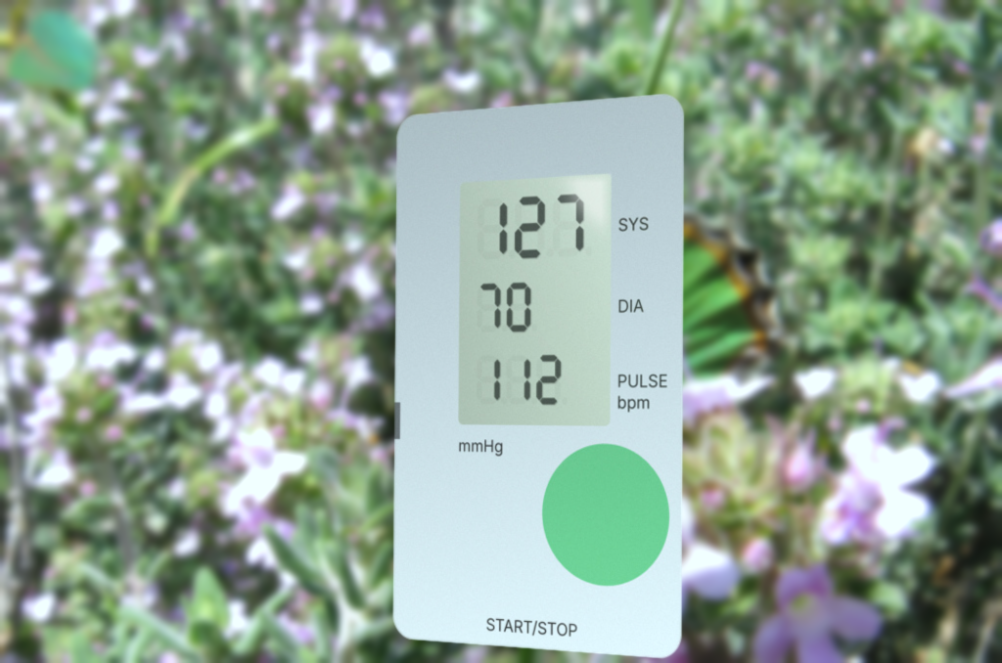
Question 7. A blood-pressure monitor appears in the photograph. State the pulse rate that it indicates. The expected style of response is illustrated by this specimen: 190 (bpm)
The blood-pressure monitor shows 112 (bpm)
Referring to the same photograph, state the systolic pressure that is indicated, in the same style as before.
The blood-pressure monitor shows 127 (mmHg)
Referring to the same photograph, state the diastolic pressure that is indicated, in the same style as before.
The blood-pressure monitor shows 70 (mmHg)
